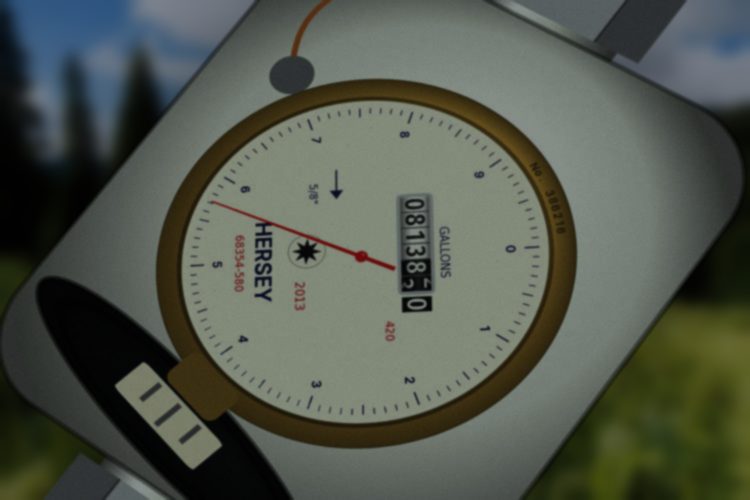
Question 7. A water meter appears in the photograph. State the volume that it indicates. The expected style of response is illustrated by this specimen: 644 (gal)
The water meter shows 813825.7 (gal)
